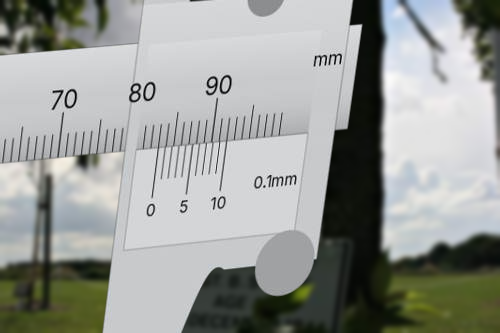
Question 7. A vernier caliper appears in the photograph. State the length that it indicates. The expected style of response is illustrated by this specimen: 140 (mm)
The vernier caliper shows 83.0 (mm)
